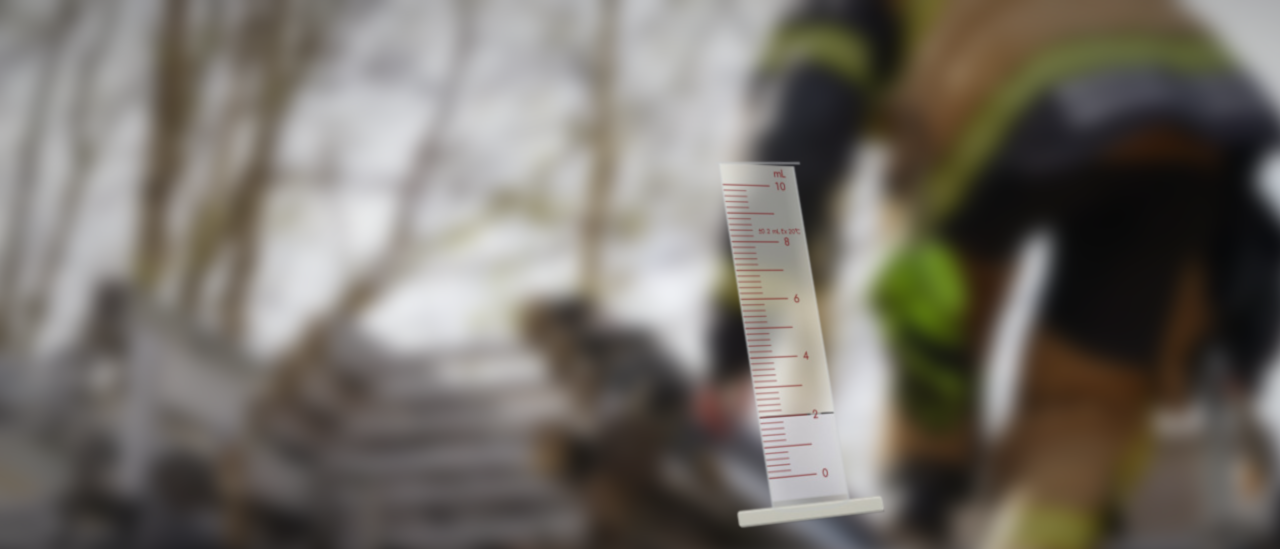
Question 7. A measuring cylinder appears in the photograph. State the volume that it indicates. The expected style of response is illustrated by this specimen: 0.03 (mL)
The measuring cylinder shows 2 (mL)
